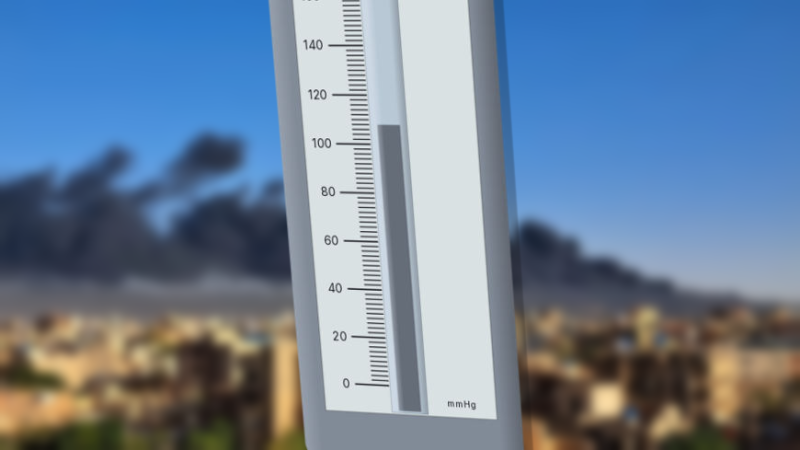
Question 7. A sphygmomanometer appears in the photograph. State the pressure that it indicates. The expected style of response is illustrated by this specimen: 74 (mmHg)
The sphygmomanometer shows 108 (mmHg)
